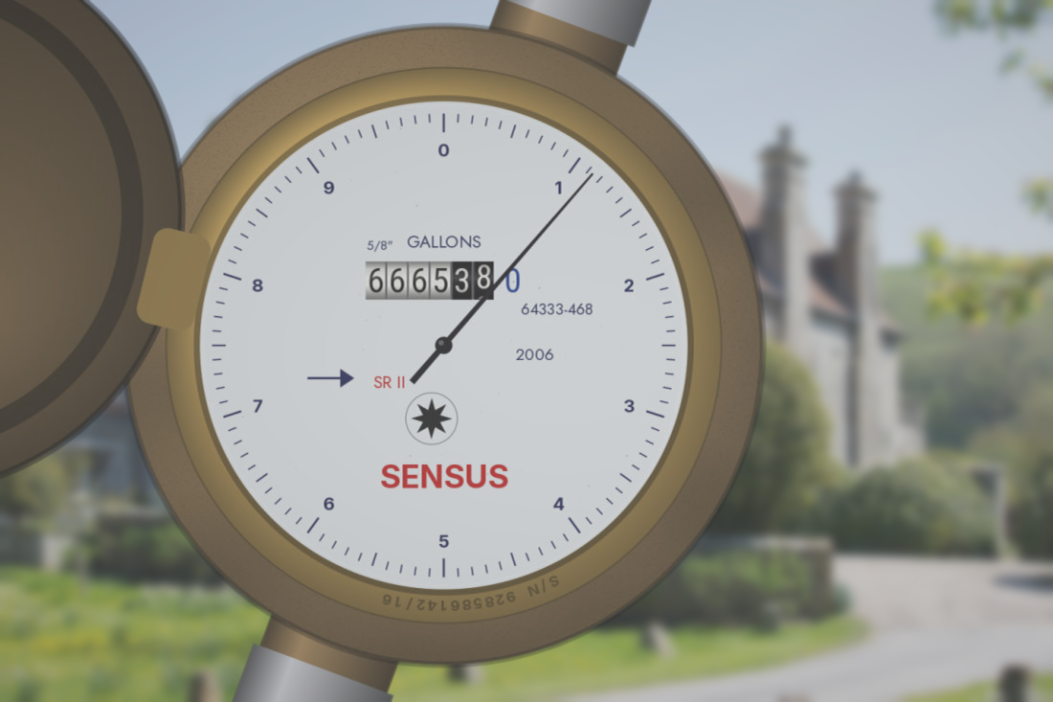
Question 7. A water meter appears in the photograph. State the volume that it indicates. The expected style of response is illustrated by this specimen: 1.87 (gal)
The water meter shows 6665381.1 (gal)
